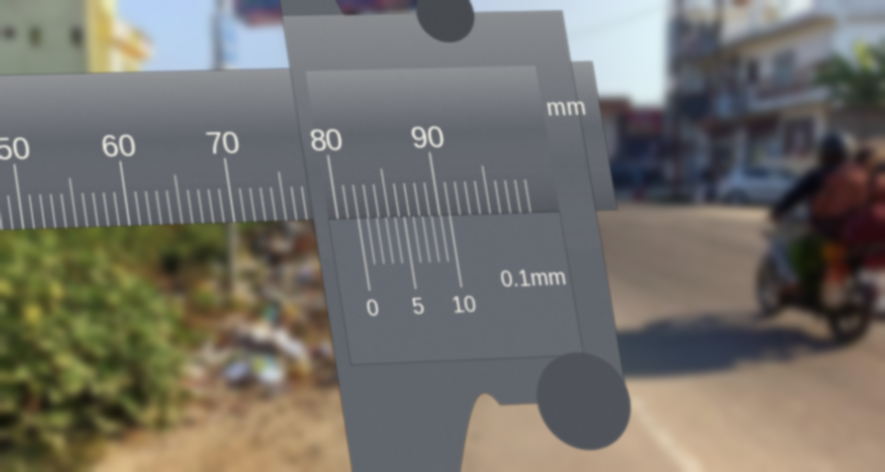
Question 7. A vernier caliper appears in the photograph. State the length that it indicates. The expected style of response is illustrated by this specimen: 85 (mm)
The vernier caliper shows 82.0 (mm)
